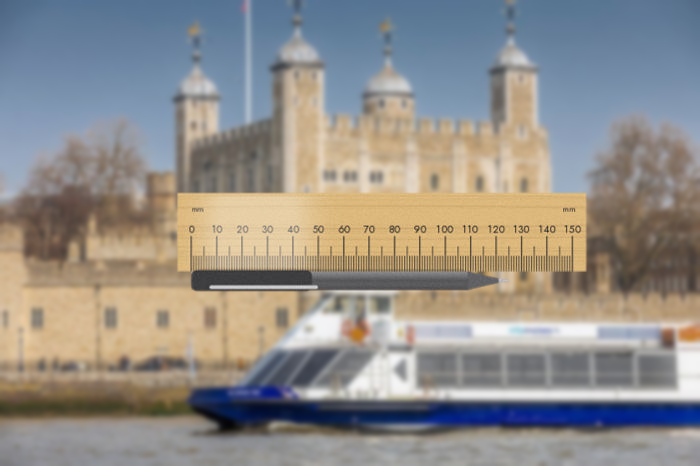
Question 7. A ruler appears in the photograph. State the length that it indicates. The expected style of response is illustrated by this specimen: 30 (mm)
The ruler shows 125 (mm)
